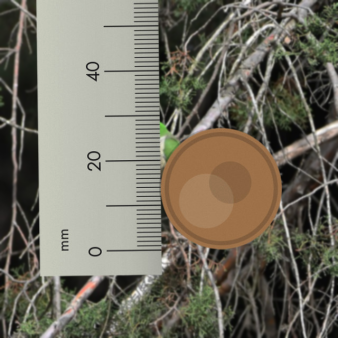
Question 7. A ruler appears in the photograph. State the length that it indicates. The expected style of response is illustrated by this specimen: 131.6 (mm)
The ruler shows 27 (mm)
